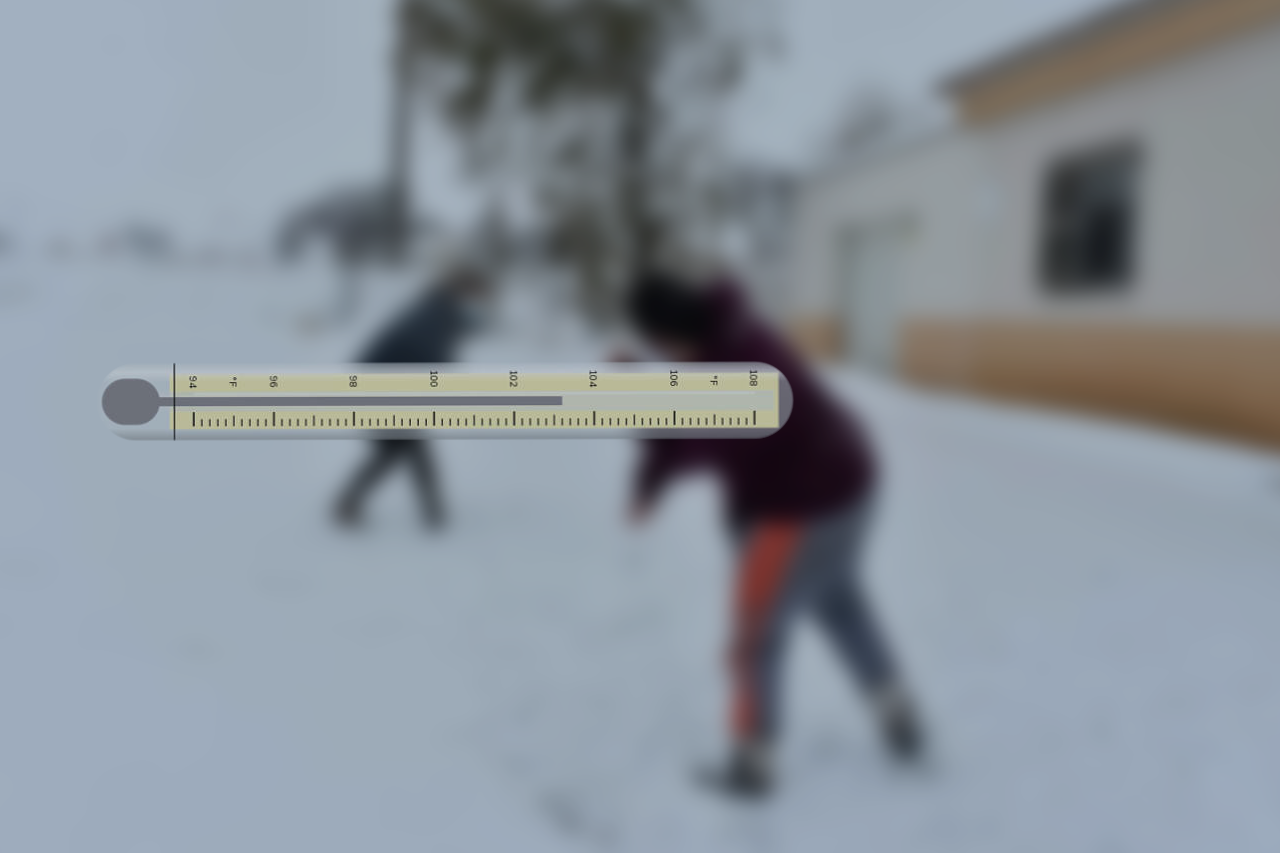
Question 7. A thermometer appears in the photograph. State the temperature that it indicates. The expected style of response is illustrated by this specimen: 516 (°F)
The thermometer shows 103.2 (°F)
